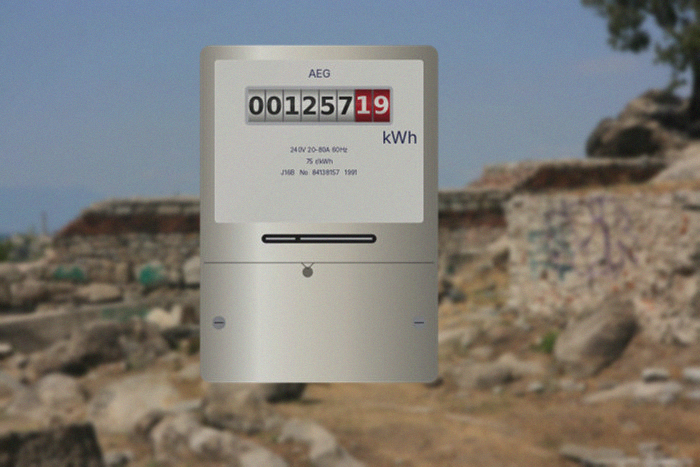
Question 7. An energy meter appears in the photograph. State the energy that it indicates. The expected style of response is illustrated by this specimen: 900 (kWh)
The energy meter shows 1257.19 (kWh)
